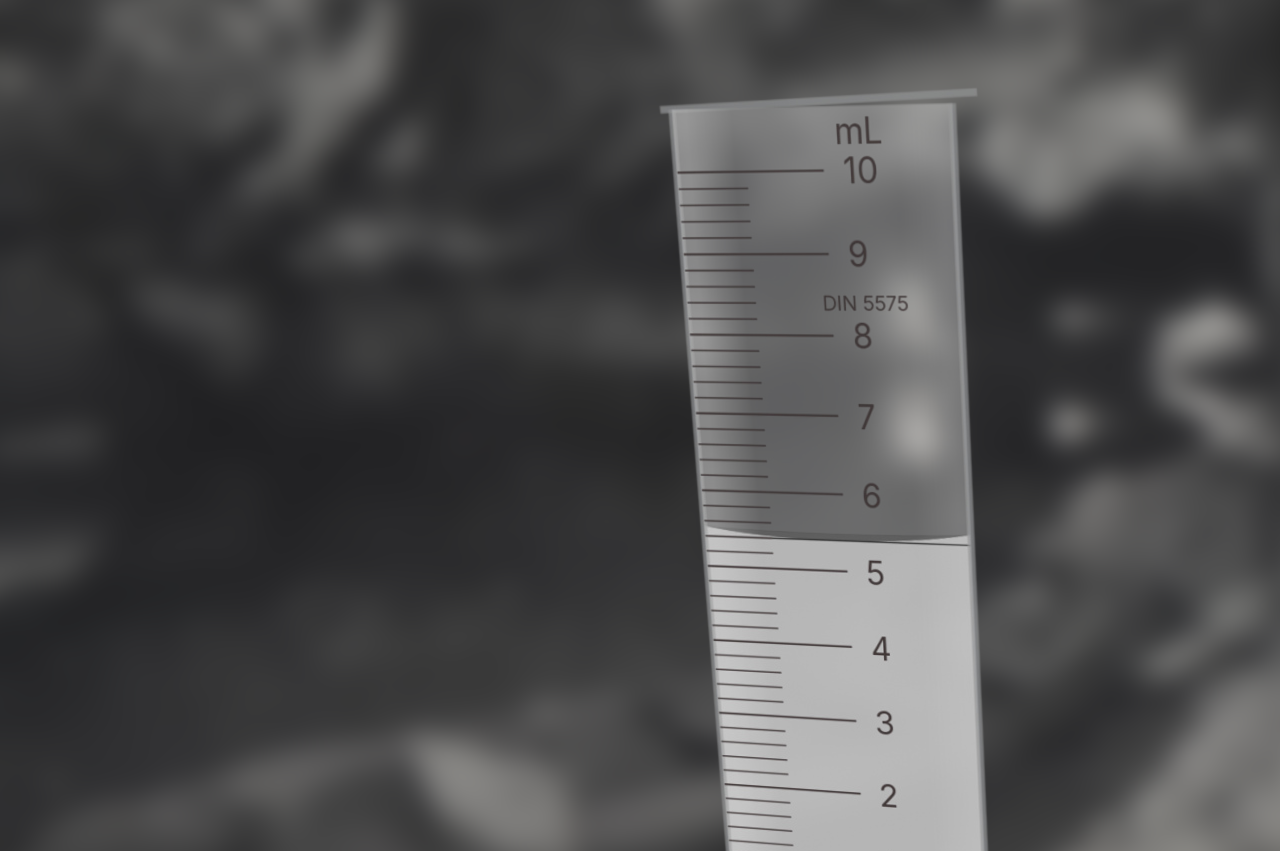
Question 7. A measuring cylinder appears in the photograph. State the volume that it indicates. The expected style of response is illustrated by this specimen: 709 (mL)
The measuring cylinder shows 5.4 (mL)
